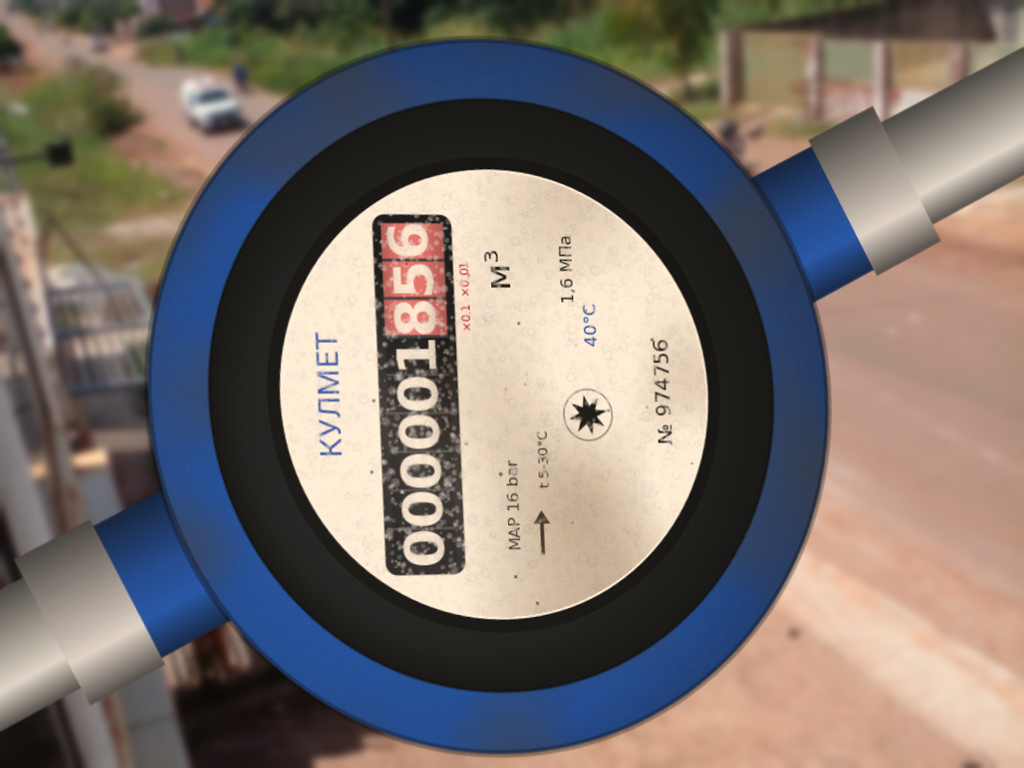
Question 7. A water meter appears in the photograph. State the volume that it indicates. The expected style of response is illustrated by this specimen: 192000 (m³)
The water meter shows 1.856 (m³)
